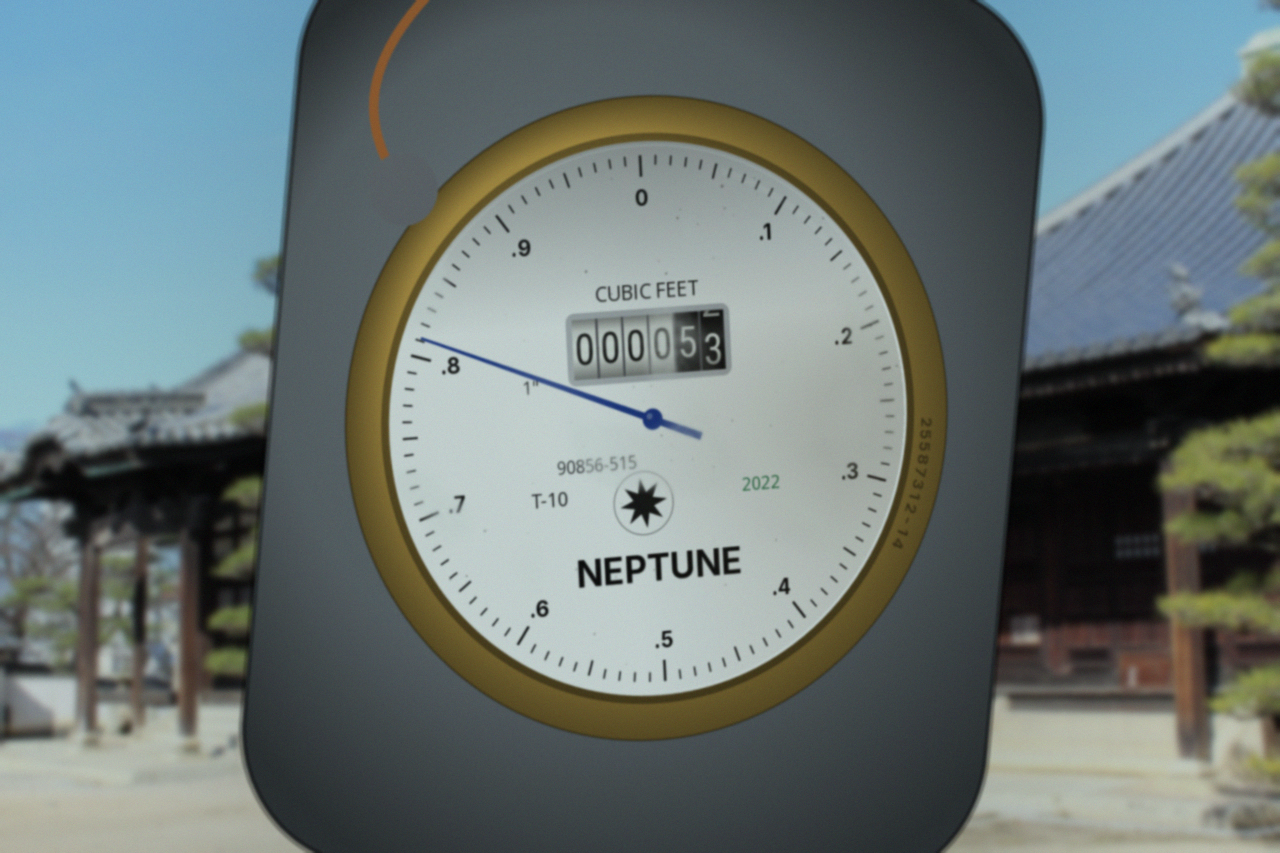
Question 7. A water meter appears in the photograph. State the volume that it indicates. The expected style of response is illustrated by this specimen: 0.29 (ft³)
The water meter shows 52.81 (ft³)
